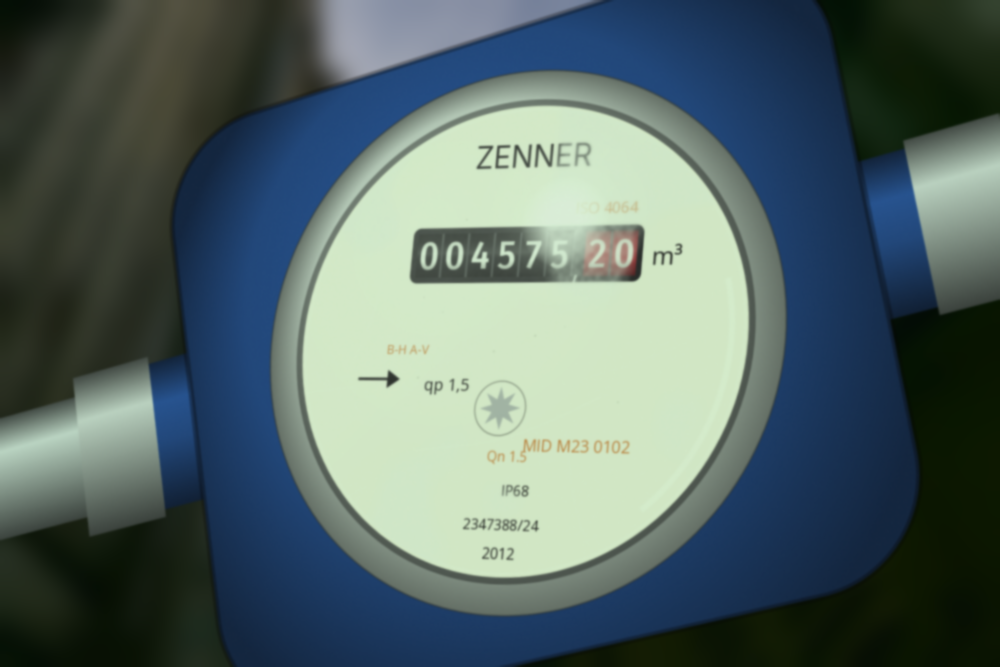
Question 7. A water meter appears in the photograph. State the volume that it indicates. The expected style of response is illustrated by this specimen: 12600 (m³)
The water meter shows 4575.20 (m³)
